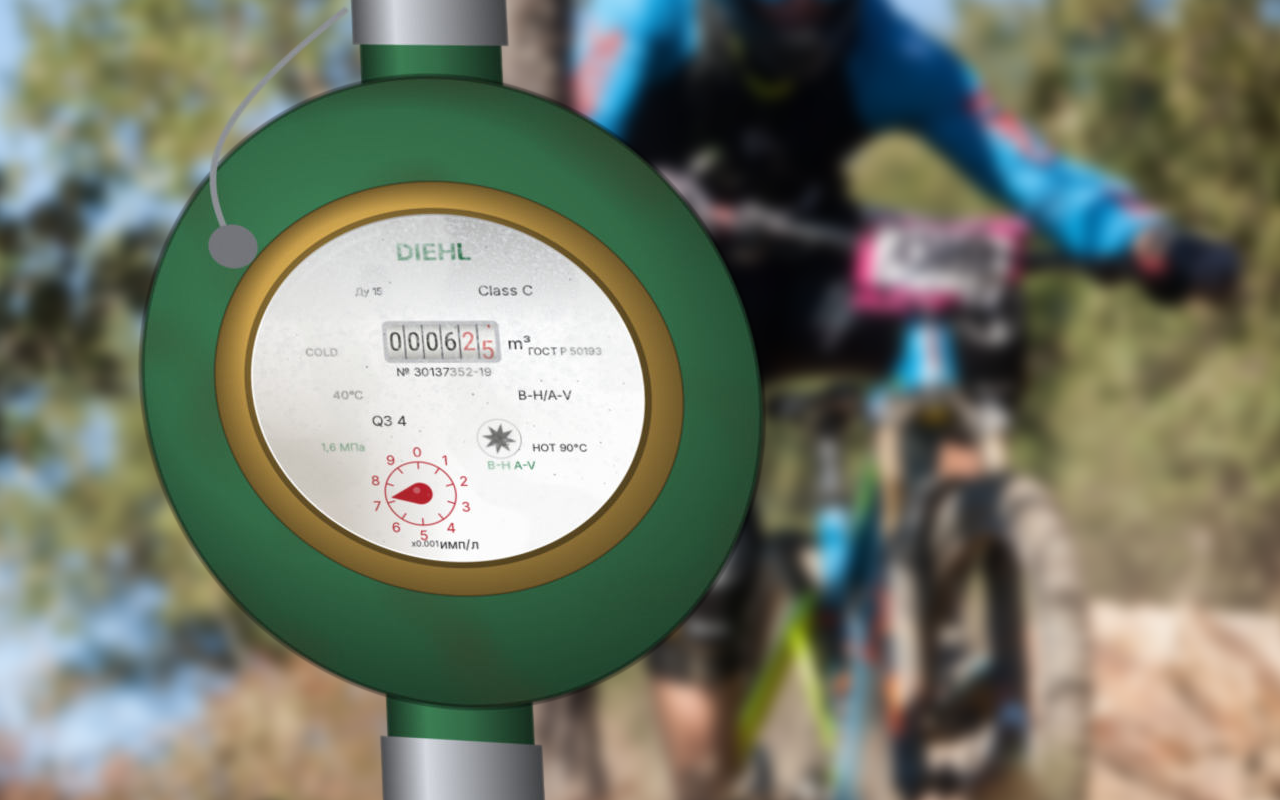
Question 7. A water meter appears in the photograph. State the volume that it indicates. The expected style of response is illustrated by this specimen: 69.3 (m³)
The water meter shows 6.247 (m³)
